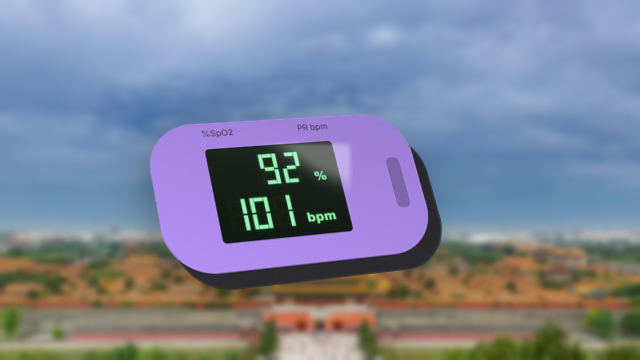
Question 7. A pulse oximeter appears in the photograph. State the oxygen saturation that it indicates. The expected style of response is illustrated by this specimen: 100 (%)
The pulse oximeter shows 92 (%)
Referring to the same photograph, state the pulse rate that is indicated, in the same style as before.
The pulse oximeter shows 101 (bpm)
